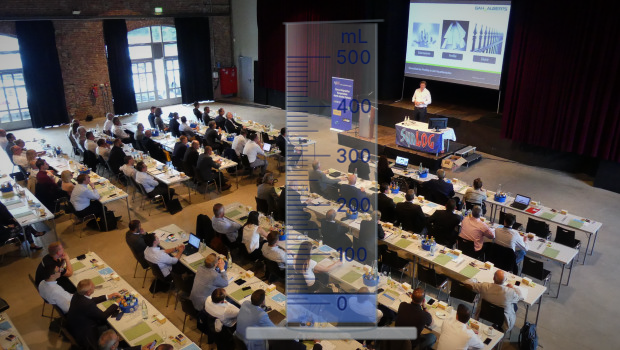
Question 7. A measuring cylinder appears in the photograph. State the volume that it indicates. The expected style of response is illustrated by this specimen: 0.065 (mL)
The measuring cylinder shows 20 (mL)
